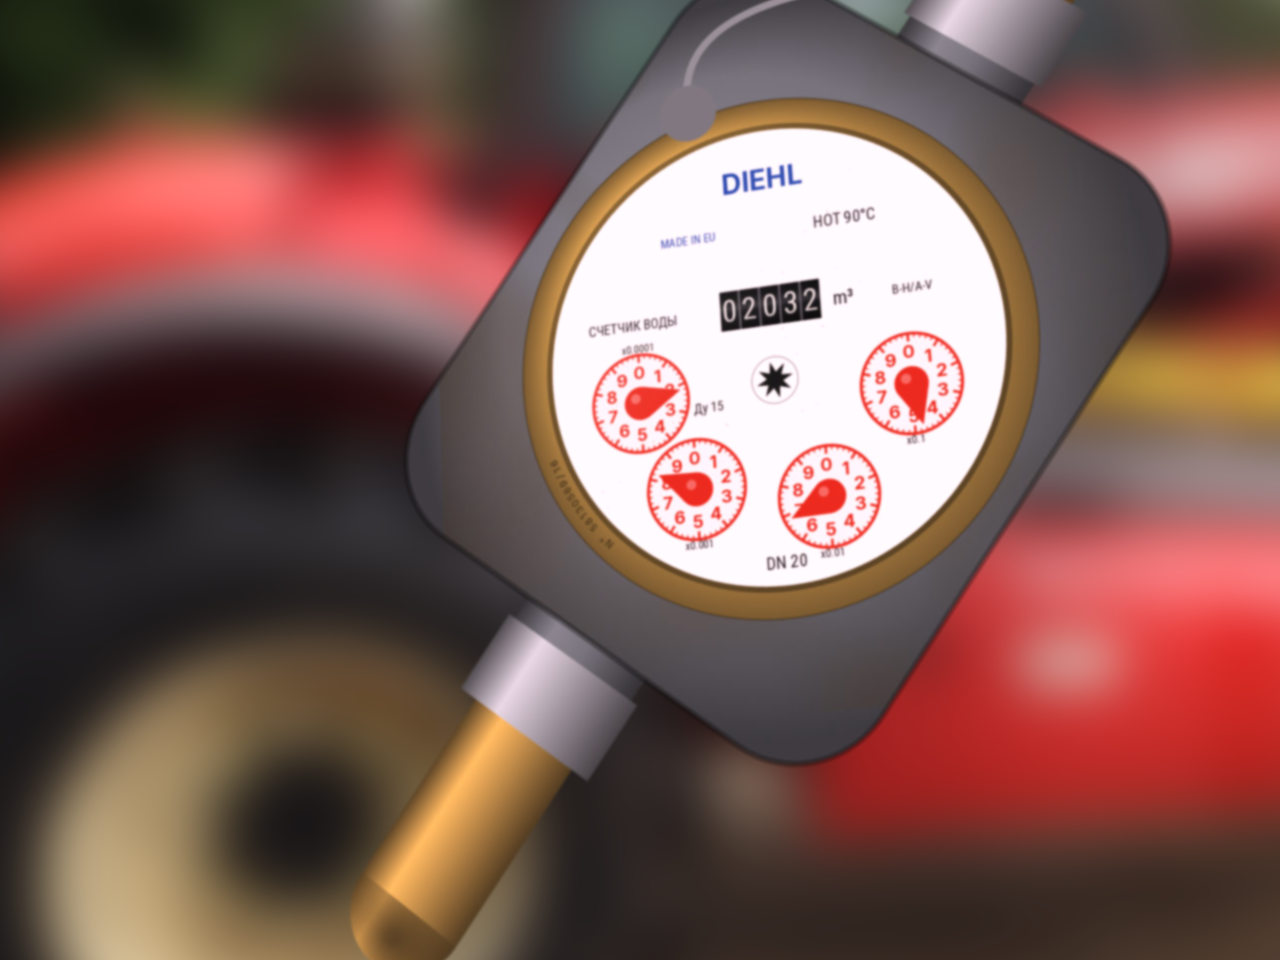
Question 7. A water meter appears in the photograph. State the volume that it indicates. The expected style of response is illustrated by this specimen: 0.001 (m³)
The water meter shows 2032.4682 (m³)
